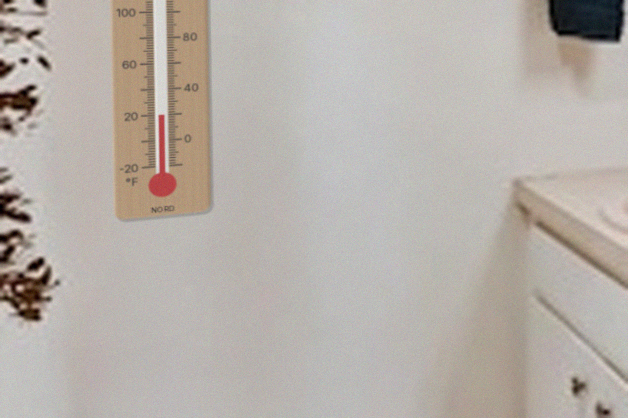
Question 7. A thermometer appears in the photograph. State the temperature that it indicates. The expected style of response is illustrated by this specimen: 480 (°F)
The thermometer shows 20 (°F)
